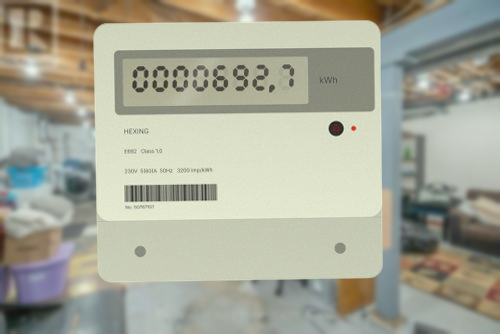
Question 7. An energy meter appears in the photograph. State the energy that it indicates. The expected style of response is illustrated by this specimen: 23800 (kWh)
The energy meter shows 692.7 (kWh)
